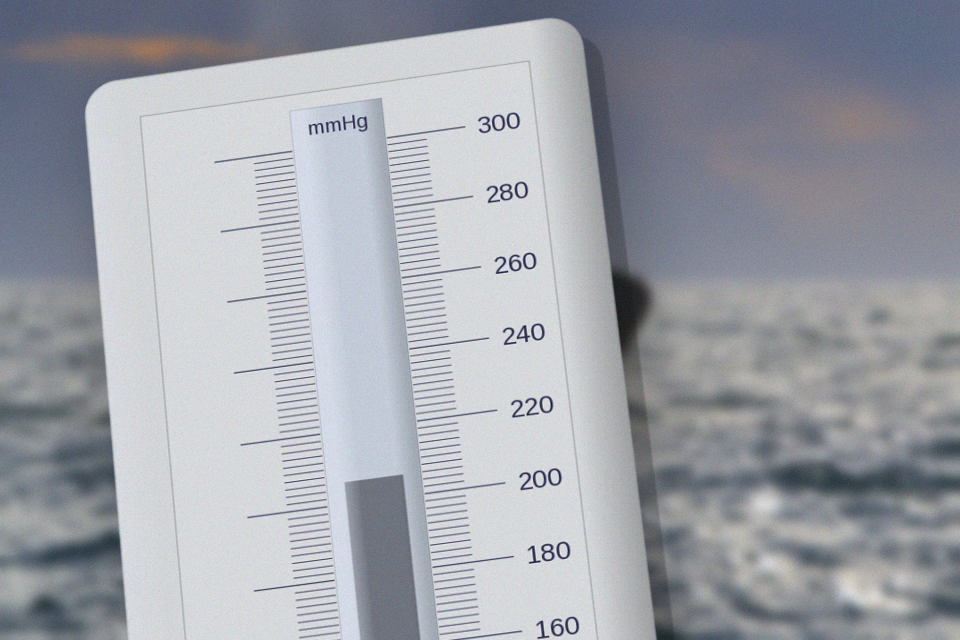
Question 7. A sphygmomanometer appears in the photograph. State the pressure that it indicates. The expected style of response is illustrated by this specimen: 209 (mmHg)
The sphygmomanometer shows 206 (mmHg)
